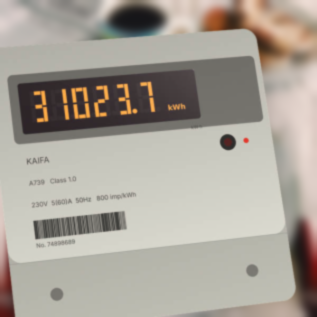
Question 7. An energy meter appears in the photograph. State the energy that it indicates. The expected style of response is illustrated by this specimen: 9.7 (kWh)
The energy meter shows 31023.7 (kWh)
